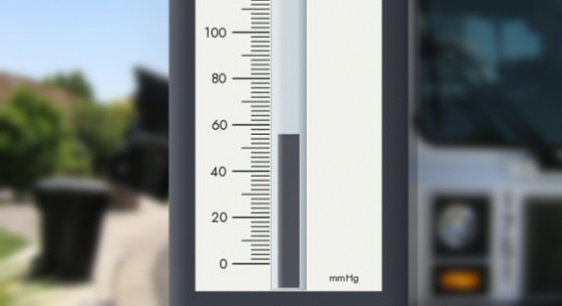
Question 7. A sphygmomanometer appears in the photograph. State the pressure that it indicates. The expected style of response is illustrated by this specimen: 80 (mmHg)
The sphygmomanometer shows 56 (mmHg)
